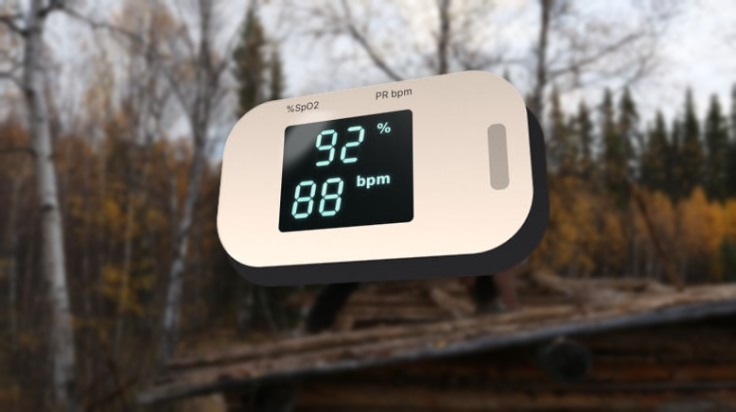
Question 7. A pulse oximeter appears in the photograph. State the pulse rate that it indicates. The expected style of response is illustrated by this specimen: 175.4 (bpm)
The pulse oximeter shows 88 (bpm)
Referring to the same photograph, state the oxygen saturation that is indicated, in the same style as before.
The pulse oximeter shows 92 (%)
